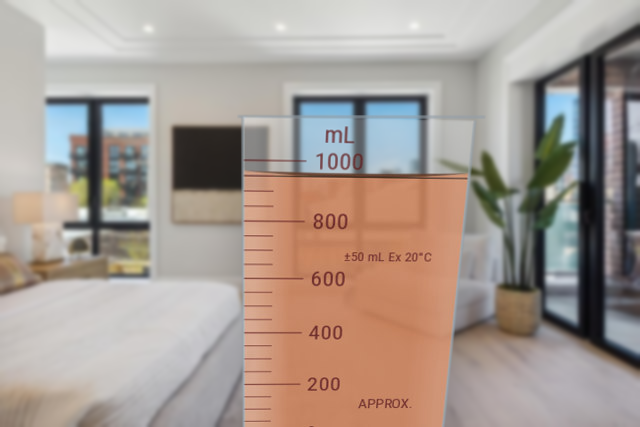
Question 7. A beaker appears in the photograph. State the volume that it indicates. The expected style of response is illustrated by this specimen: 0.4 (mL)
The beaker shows 950 (mL)
